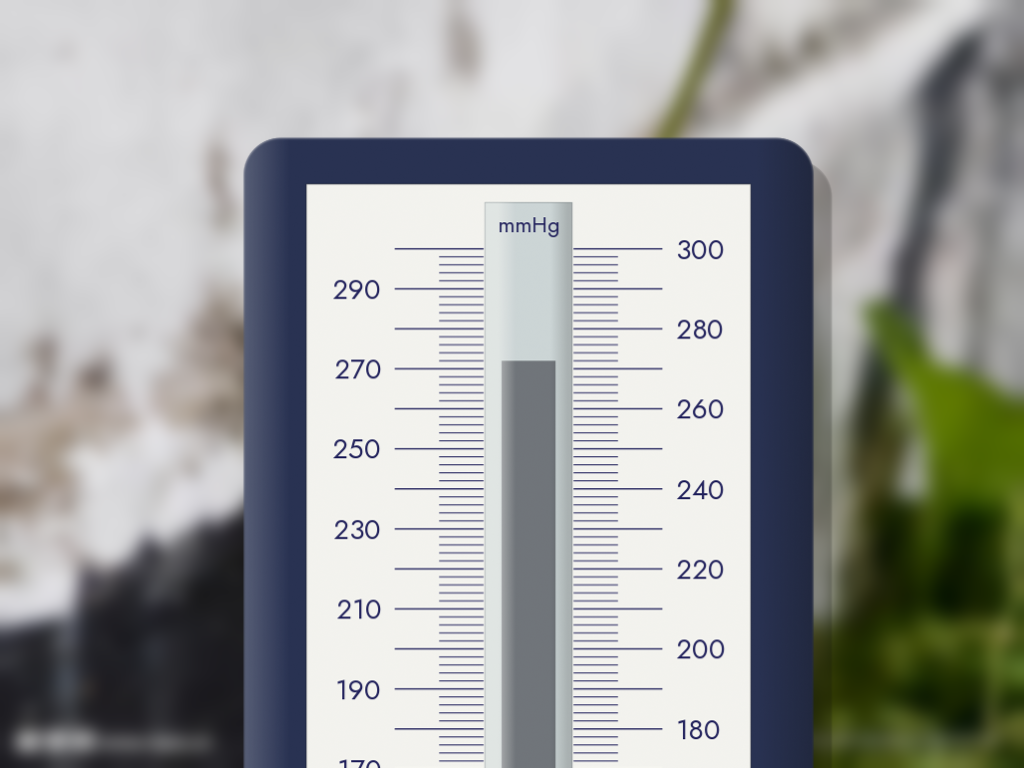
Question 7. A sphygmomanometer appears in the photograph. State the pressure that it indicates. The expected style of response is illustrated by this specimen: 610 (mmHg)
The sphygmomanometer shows 272 (mmHg)
